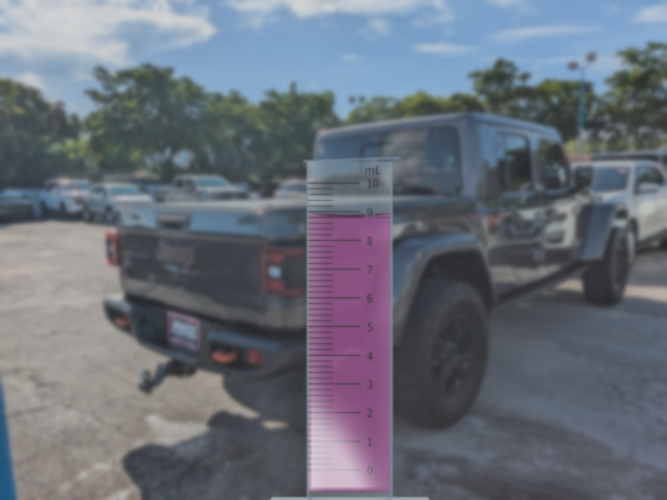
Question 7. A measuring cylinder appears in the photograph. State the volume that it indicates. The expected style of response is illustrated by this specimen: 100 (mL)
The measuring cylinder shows 8.8 (mL)
